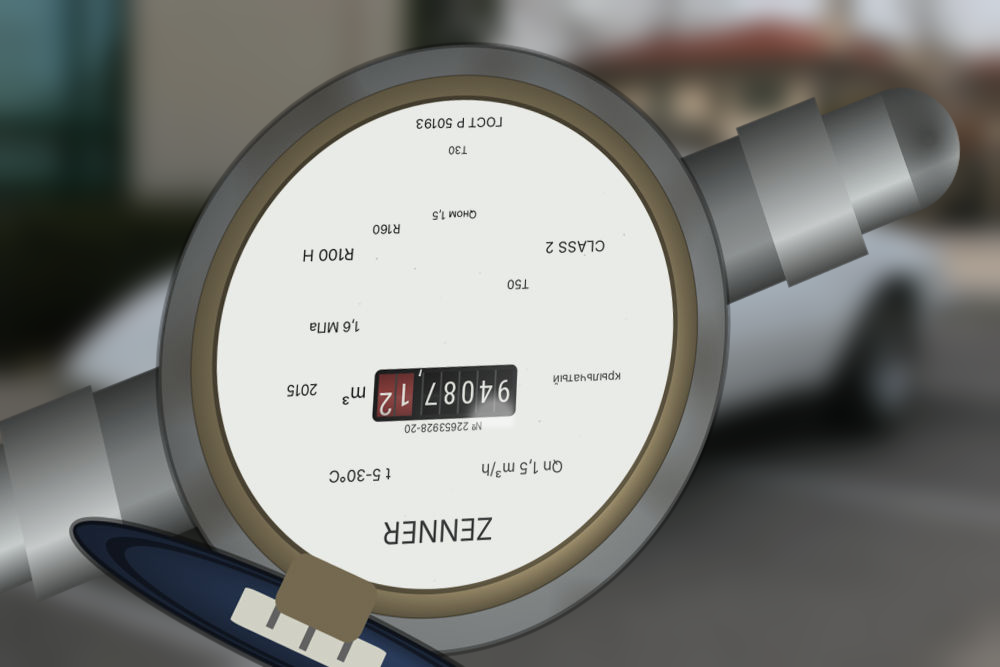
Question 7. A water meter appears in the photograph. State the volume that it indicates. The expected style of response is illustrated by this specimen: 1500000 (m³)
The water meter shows 94087.12 (m³)
